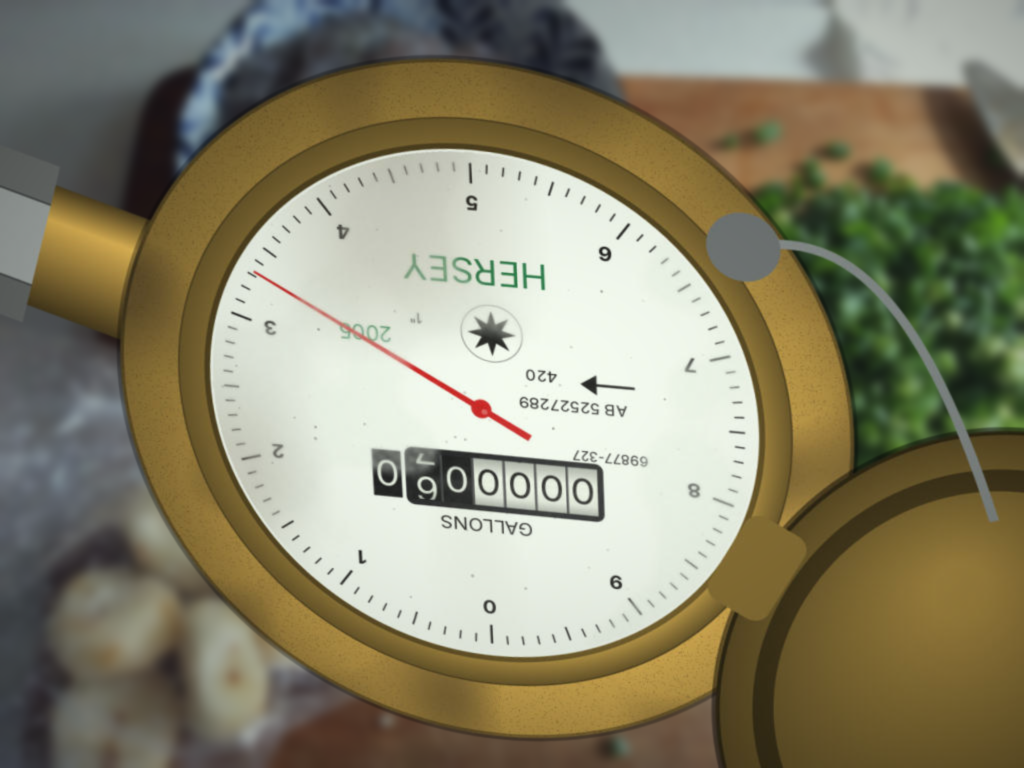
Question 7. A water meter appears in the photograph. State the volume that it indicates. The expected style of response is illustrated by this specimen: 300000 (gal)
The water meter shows 63.3 (gal)
